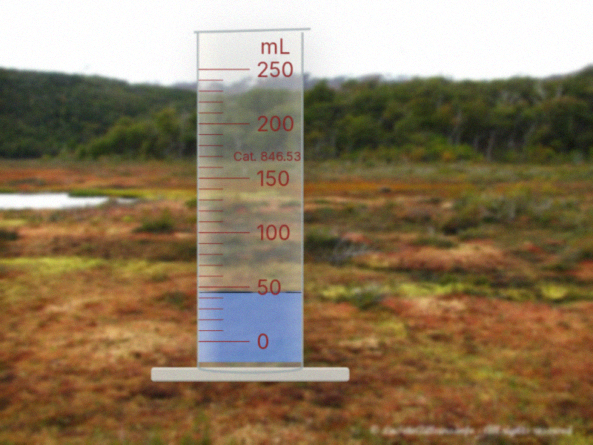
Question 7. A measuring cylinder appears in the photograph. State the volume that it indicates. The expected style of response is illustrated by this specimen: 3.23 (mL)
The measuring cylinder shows 45 (mL)
